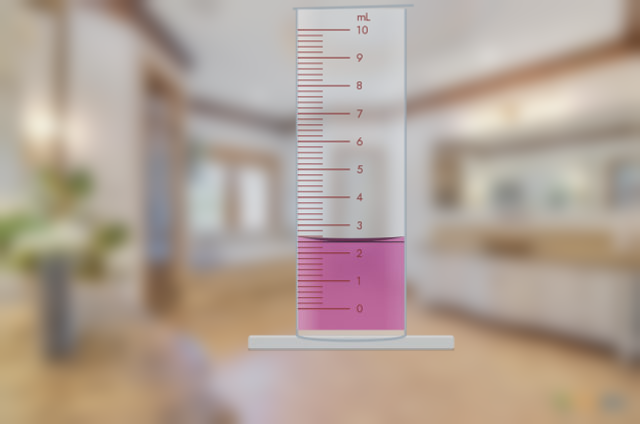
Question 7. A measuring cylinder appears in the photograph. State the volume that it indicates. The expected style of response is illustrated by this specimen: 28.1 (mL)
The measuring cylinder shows 2.4 (mL)
